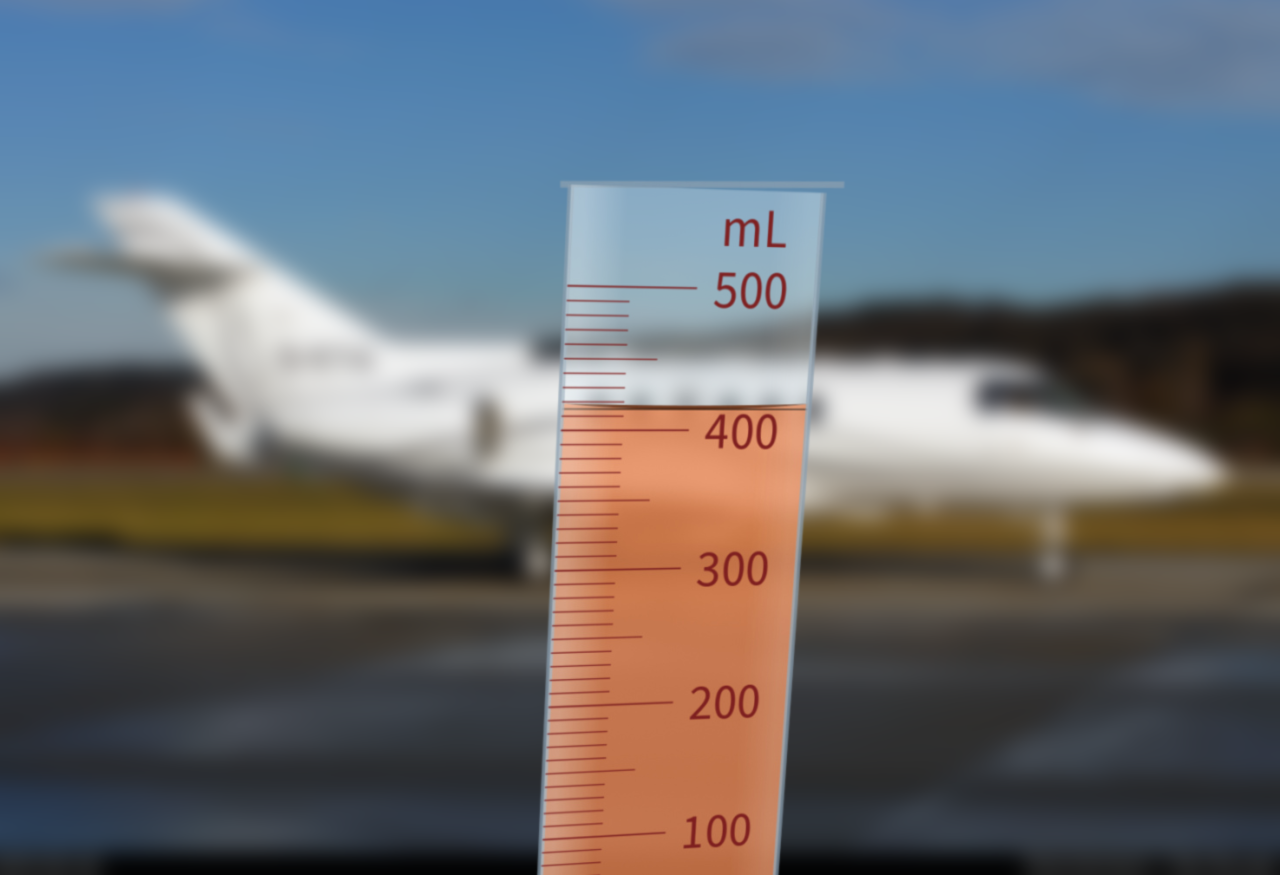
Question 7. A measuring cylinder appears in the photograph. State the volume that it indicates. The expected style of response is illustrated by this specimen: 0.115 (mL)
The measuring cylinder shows 415 (mL)
